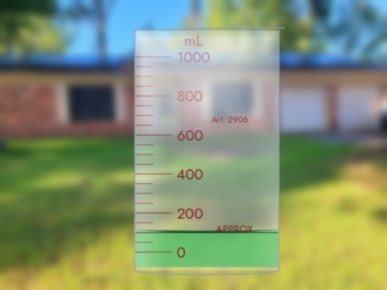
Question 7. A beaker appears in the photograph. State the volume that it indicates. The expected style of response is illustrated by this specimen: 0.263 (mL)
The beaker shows 100 (mL)
